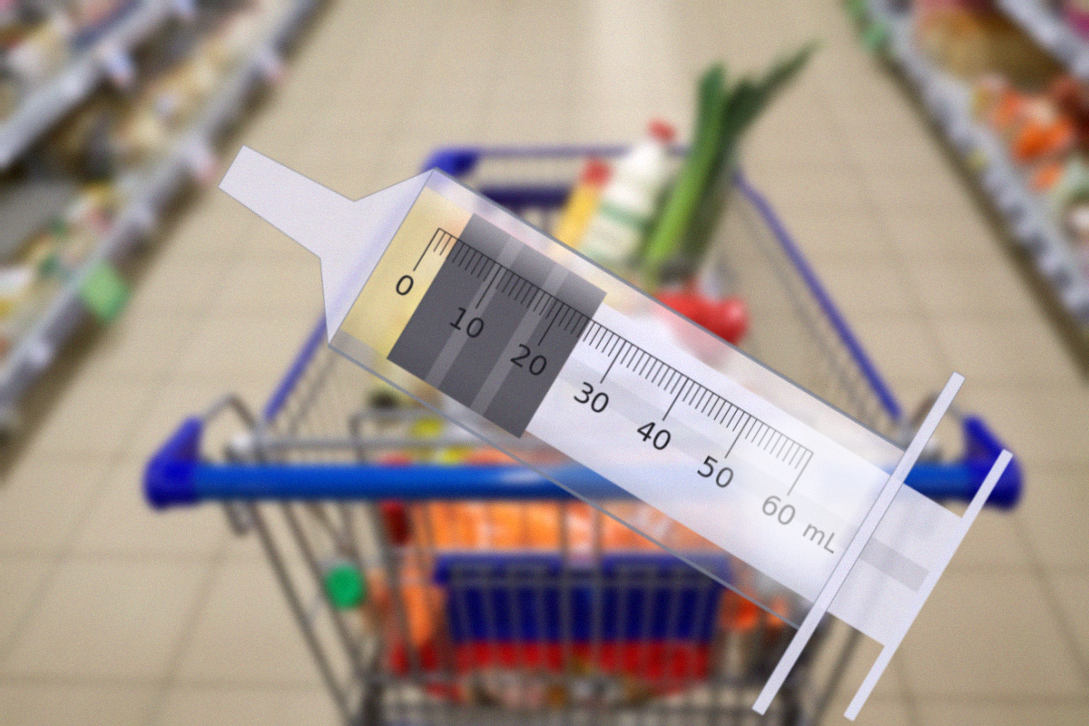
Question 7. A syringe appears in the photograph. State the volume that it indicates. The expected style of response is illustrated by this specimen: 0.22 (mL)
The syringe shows 3 (mL)
